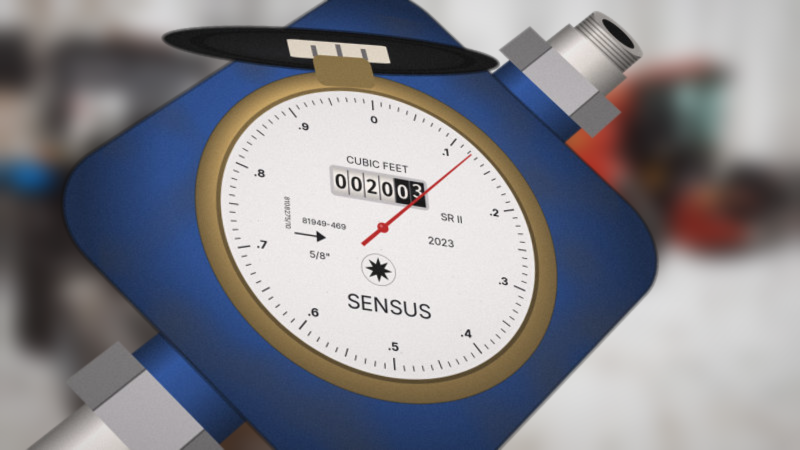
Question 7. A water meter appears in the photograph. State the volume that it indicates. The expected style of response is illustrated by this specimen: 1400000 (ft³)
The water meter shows 2003.12 (ft³)
